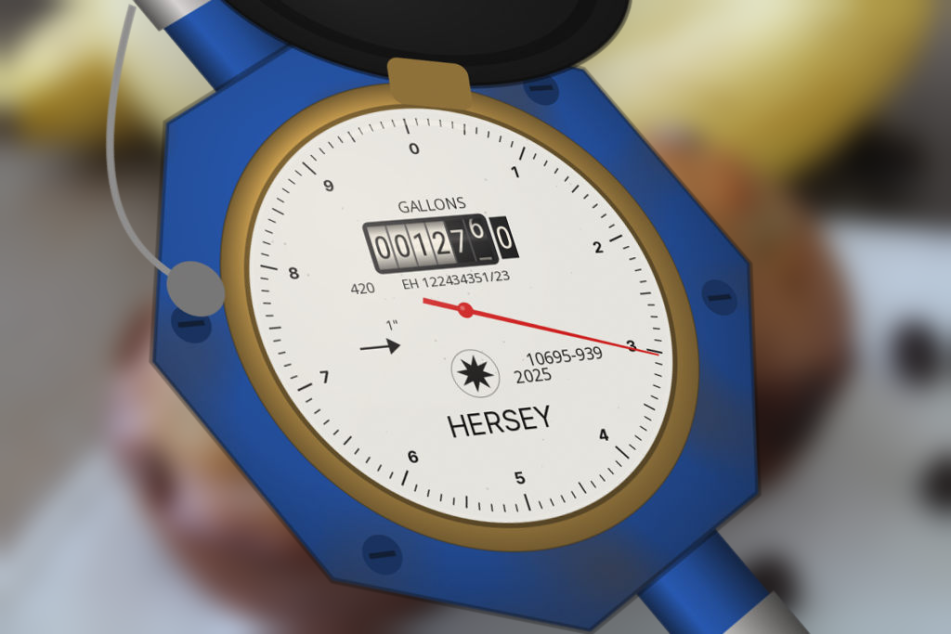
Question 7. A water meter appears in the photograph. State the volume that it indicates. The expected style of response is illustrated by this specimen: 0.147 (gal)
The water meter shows 12763.0 (gal)
